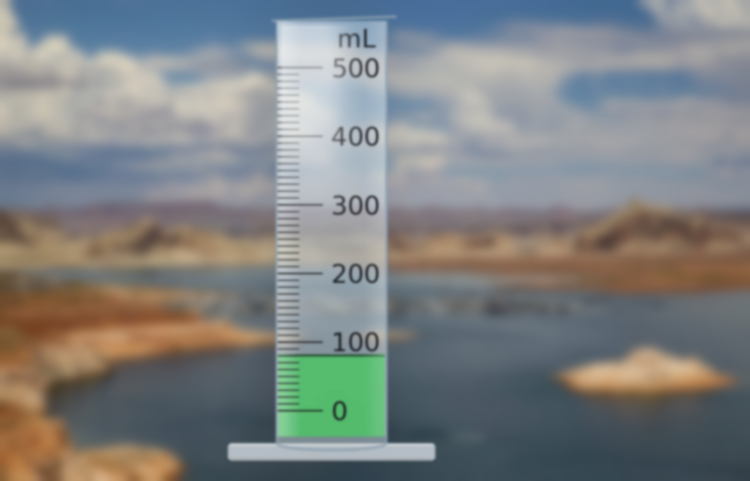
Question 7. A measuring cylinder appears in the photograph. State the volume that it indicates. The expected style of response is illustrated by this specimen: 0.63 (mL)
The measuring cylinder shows 80 (mL)
